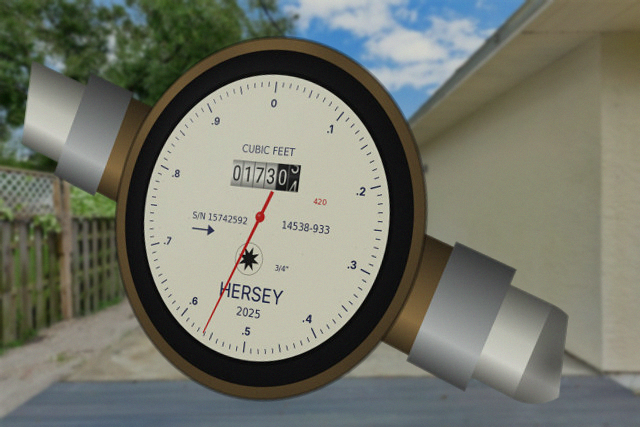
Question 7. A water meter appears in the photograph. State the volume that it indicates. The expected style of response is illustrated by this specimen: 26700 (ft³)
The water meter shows 17303.56 (ft³)
